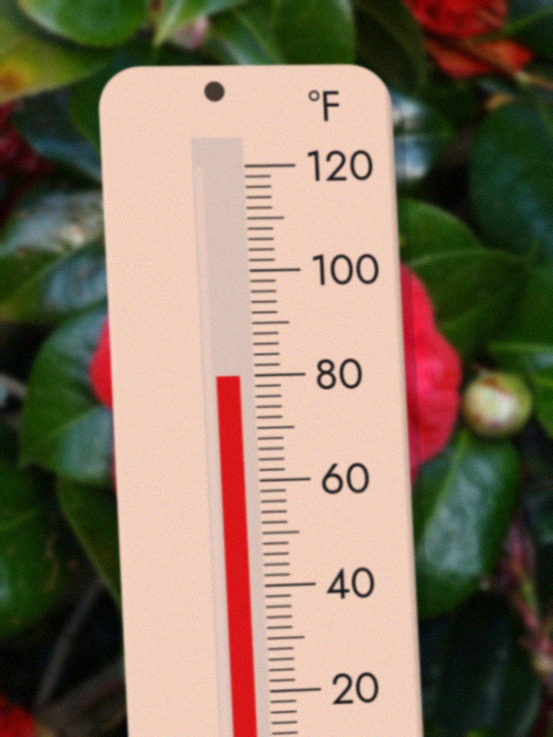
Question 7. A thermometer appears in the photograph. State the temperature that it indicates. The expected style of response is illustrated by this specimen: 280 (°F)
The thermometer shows 80 (°F)
